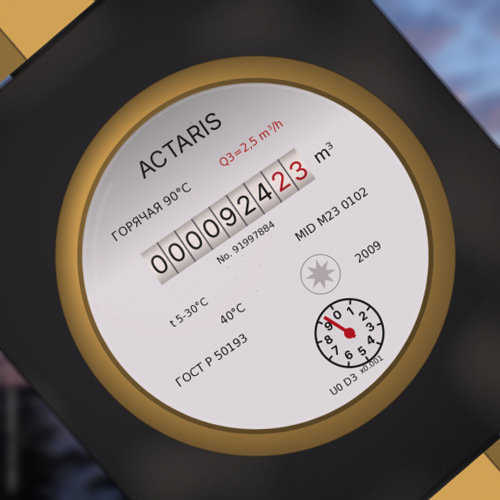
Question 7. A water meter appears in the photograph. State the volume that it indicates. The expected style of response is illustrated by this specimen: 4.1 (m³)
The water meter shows 924.229 (m³)
